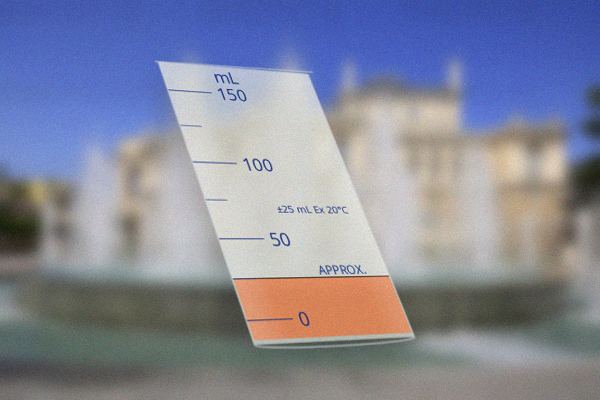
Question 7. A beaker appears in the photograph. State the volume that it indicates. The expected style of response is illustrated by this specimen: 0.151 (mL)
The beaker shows 25 (mL)
